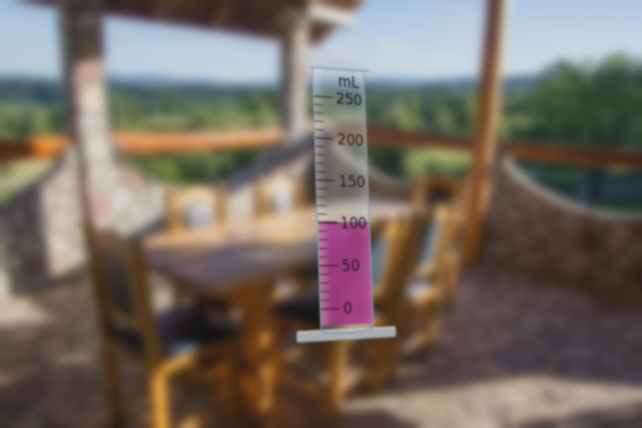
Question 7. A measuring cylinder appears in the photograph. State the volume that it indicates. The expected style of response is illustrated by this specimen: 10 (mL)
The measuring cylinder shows 100 (mL)
